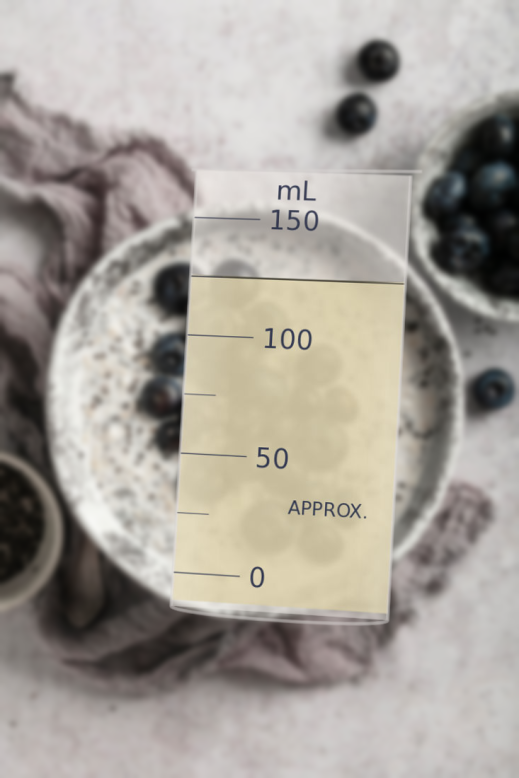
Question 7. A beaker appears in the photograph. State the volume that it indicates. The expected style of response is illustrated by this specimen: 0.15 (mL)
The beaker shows 125 (mL)
